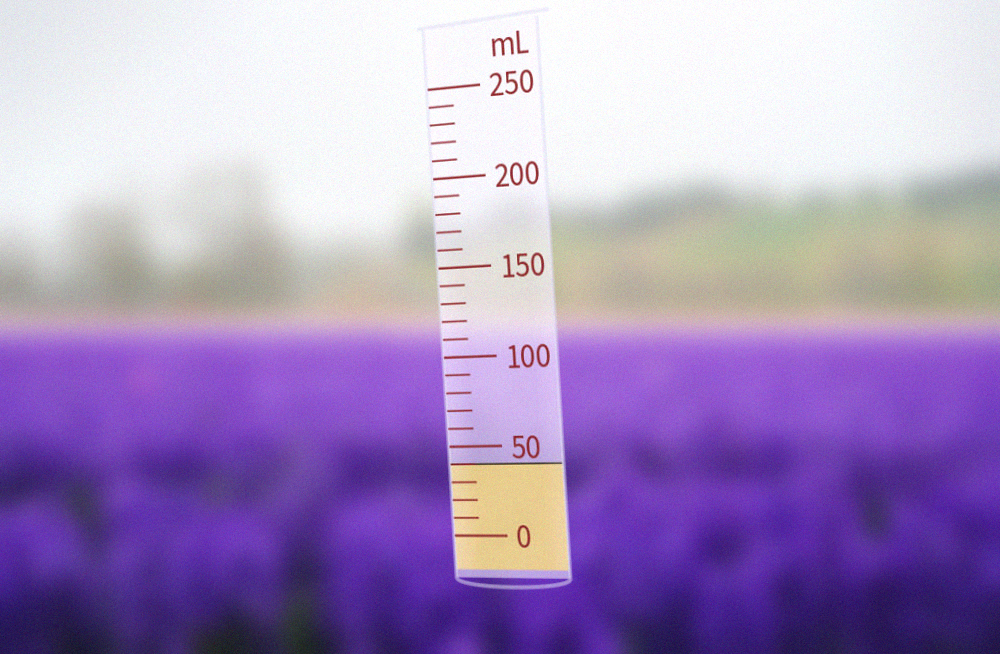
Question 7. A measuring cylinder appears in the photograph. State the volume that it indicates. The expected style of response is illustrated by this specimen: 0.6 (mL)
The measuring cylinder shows 40 (mL)
